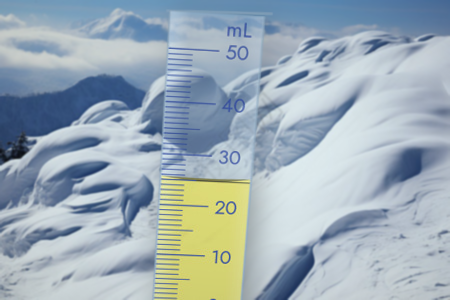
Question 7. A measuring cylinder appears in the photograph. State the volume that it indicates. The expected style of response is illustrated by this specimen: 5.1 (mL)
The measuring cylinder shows 25 (mL)
